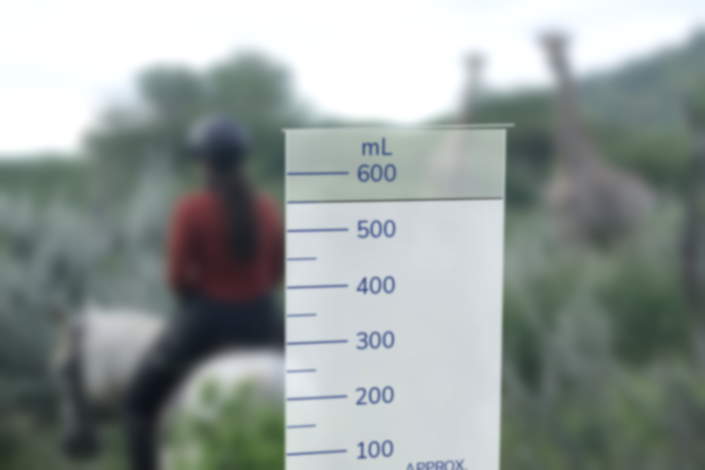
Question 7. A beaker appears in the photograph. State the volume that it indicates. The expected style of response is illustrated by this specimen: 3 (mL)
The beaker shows 550 (mL)
